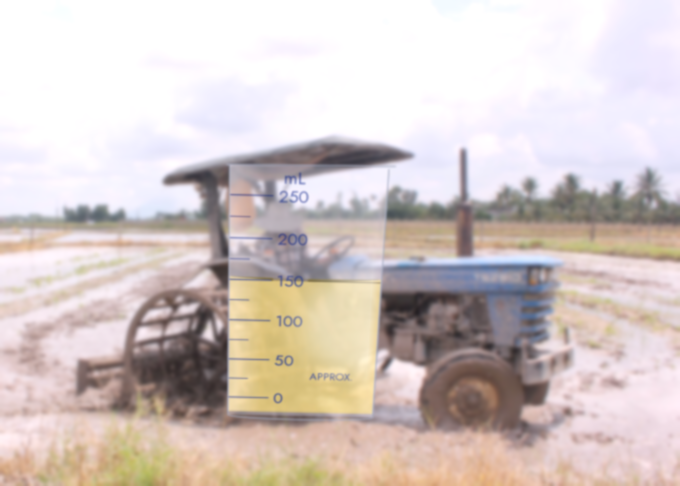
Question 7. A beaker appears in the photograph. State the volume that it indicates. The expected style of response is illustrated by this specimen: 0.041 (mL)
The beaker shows 150 (mL)
